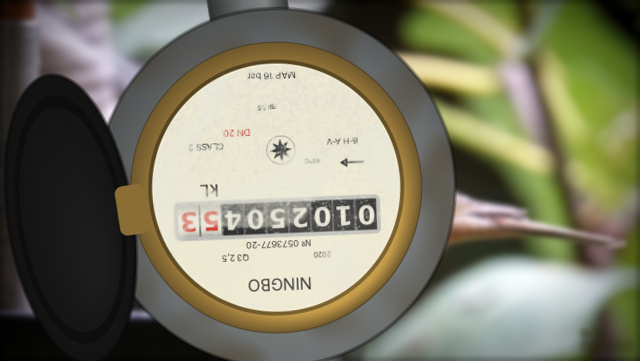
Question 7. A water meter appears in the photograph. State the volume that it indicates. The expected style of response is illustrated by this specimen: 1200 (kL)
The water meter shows 102504.53 (kL)
